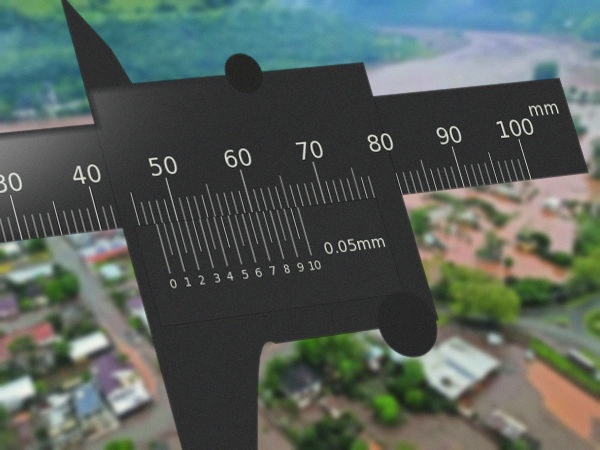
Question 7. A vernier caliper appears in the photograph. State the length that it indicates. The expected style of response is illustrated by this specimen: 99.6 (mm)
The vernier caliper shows 47.2 (mm)
